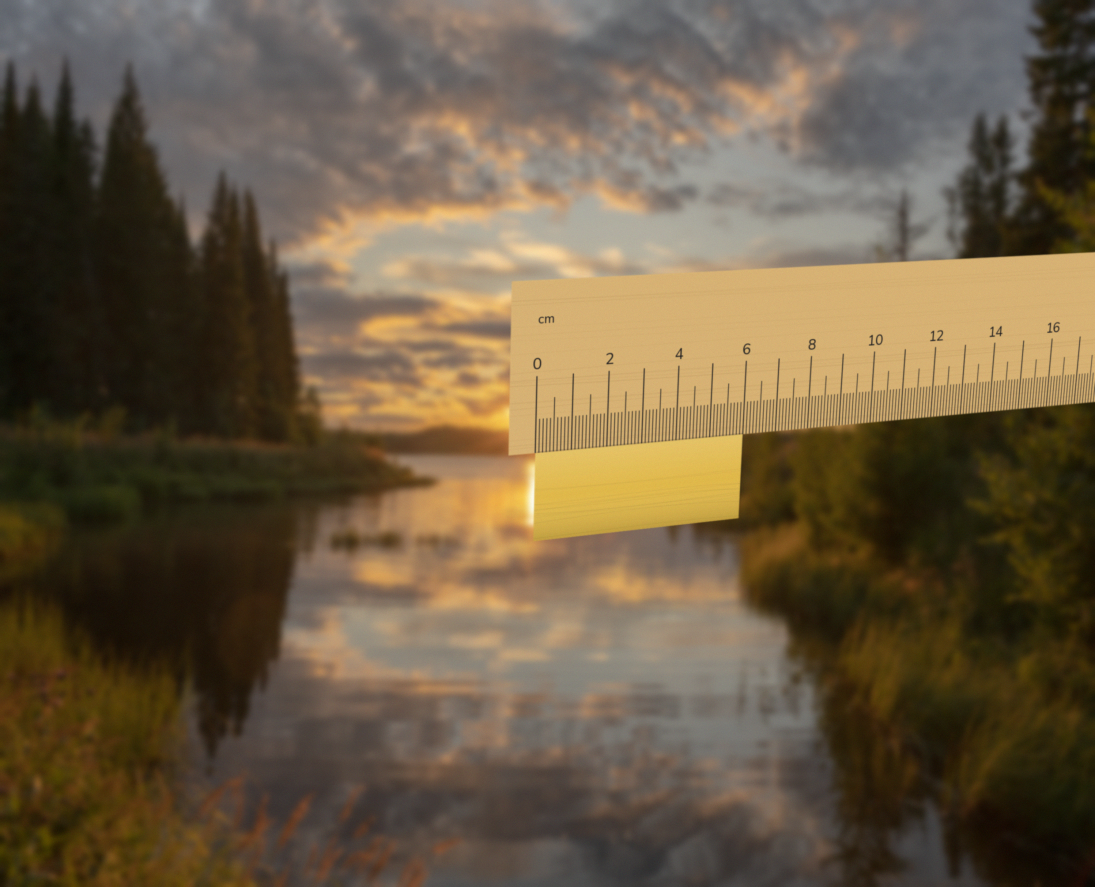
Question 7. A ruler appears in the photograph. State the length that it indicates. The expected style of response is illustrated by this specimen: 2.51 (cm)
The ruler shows 6 (cm)
